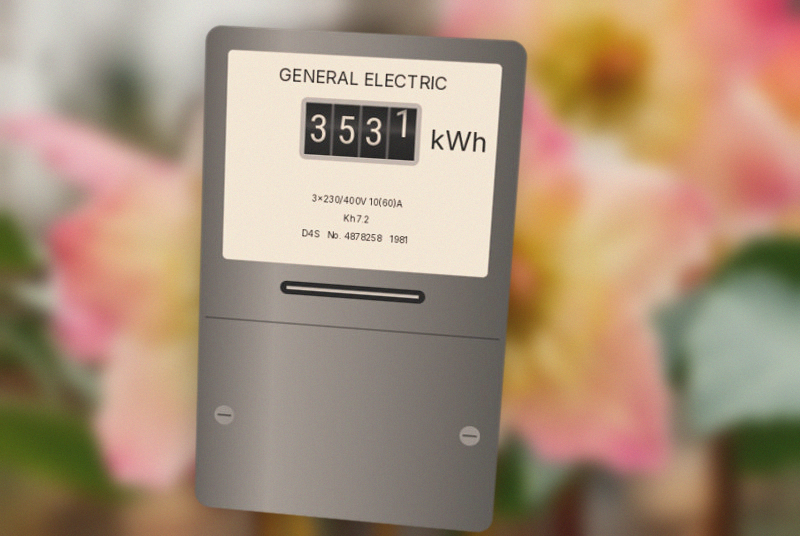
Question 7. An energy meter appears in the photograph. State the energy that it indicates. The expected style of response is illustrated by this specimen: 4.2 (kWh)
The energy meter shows 3531 (kWh)
